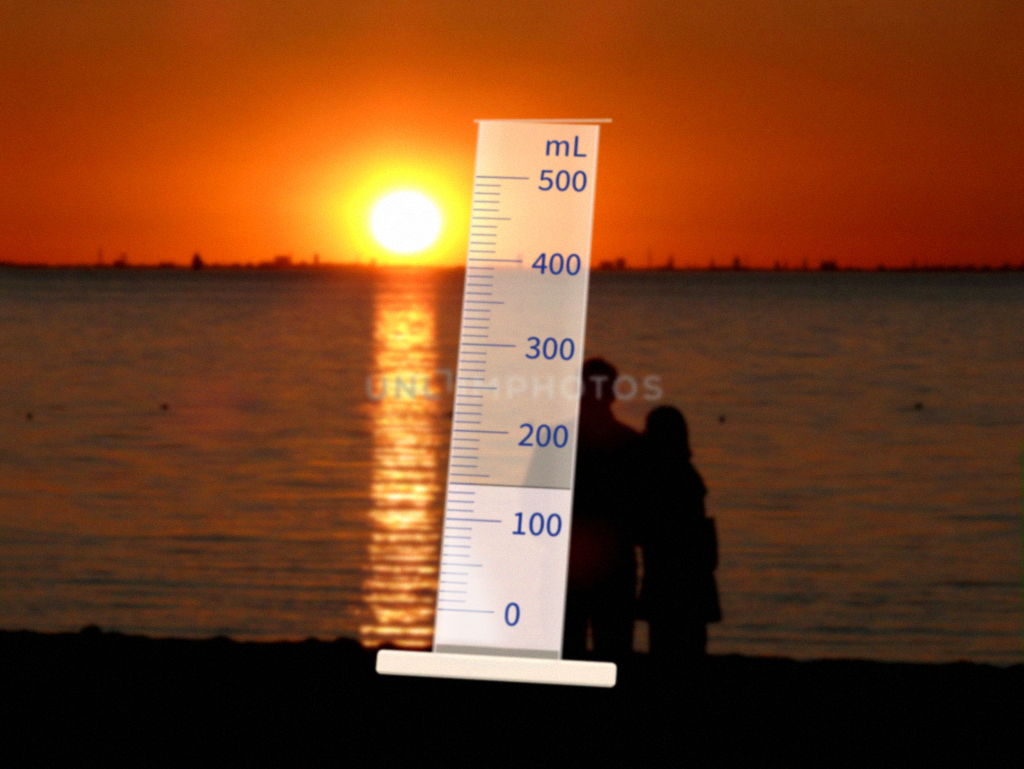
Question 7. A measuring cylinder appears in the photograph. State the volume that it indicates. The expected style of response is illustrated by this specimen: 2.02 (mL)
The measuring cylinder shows 140 (mL)
